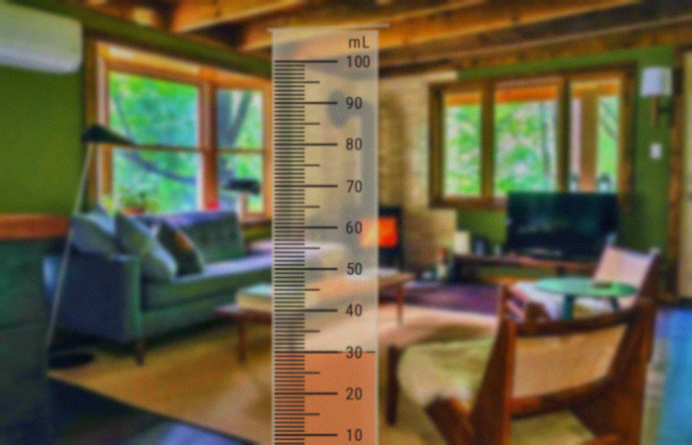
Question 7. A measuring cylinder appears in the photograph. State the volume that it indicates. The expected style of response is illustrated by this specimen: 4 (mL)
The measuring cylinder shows 30 (mL)
